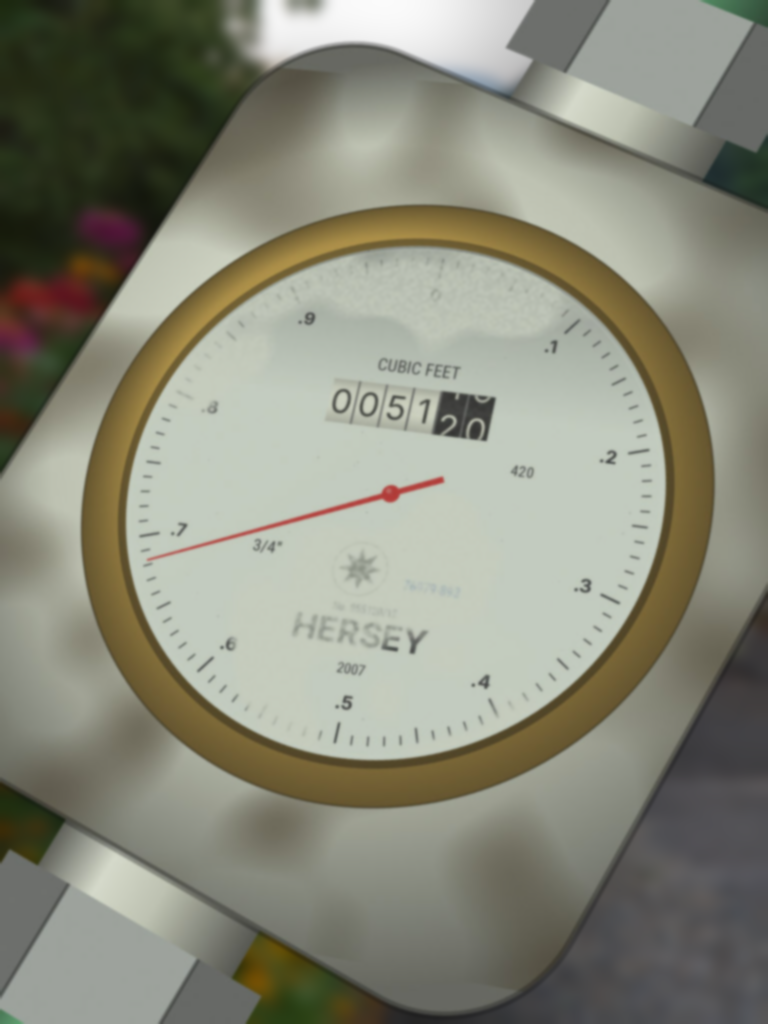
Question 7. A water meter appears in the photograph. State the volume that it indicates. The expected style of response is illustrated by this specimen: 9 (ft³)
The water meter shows 5119.68 (ft³)
